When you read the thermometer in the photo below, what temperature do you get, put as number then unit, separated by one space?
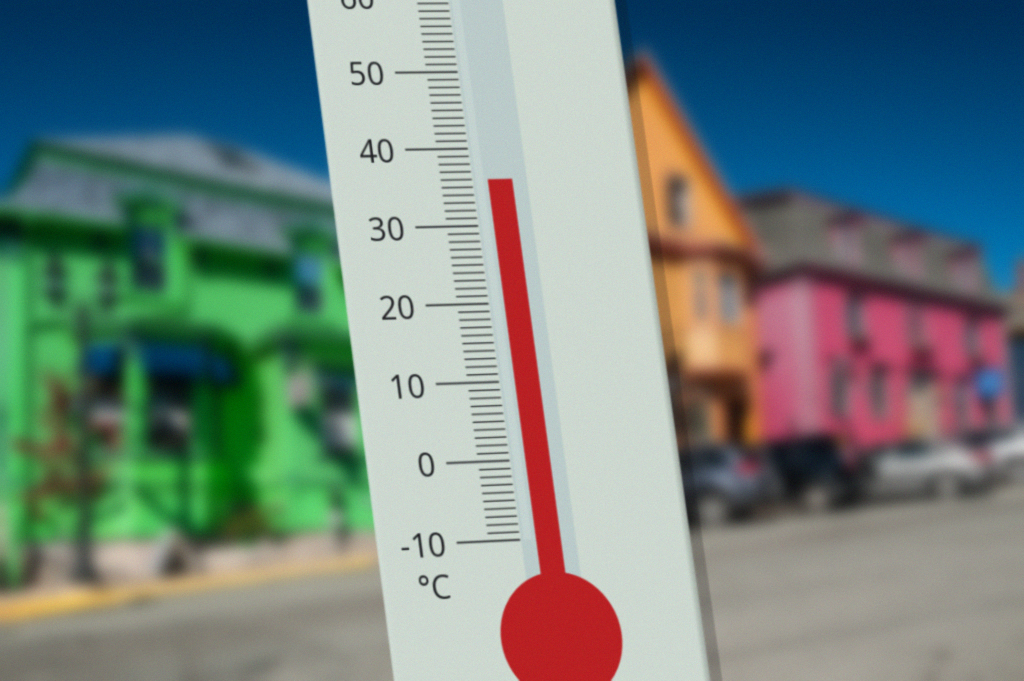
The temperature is 36 °C
